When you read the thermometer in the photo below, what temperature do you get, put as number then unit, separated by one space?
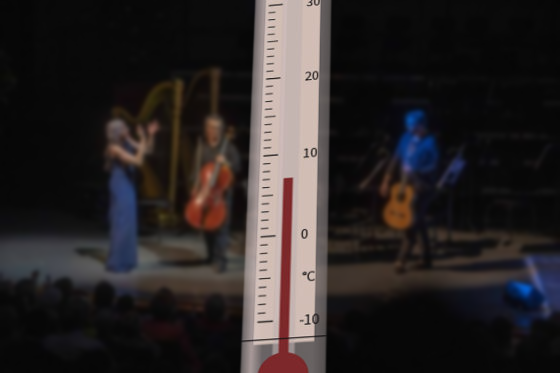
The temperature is 7 °C
